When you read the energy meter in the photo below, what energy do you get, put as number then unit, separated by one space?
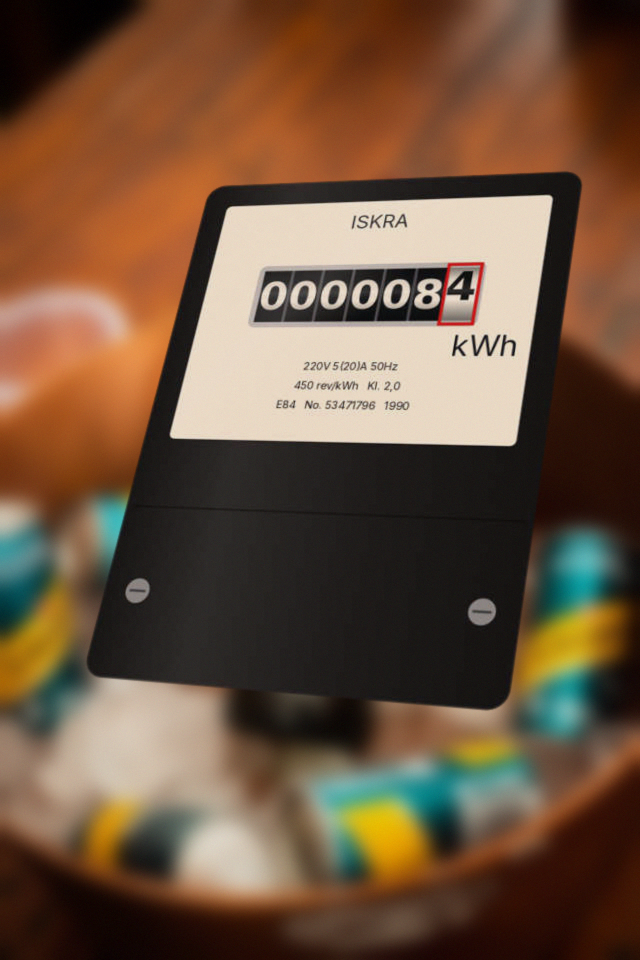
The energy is 8.4 kWh
